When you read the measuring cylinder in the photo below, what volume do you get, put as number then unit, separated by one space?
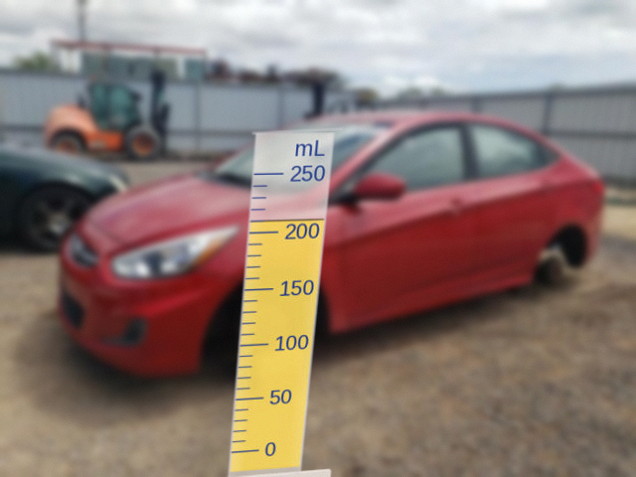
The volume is 210 mL
